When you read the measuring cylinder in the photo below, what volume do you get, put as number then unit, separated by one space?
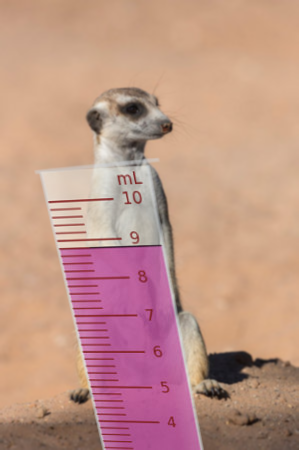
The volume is 8.8 mL
